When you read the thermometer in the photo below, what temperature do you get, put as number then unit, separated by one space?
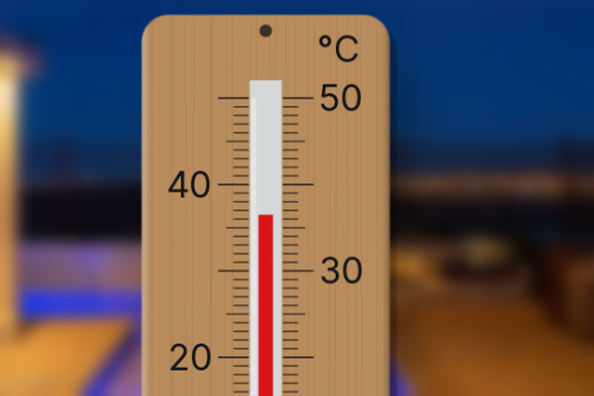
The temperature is 36.5 °C
